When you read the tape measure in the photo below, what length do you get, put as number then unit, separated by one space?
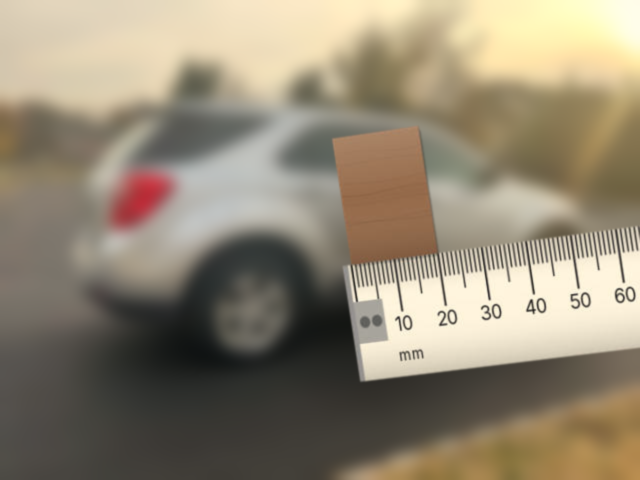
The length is 20 mm
